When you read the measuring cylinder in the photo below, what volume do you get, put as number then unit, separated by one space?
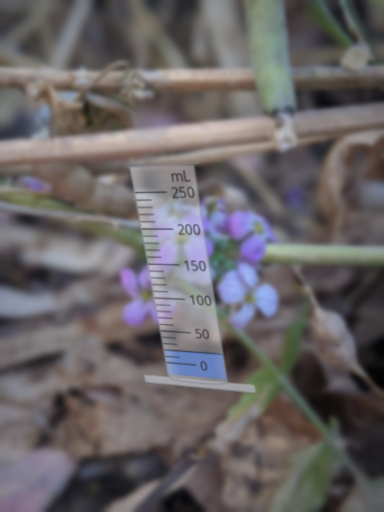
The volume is 20 mL
